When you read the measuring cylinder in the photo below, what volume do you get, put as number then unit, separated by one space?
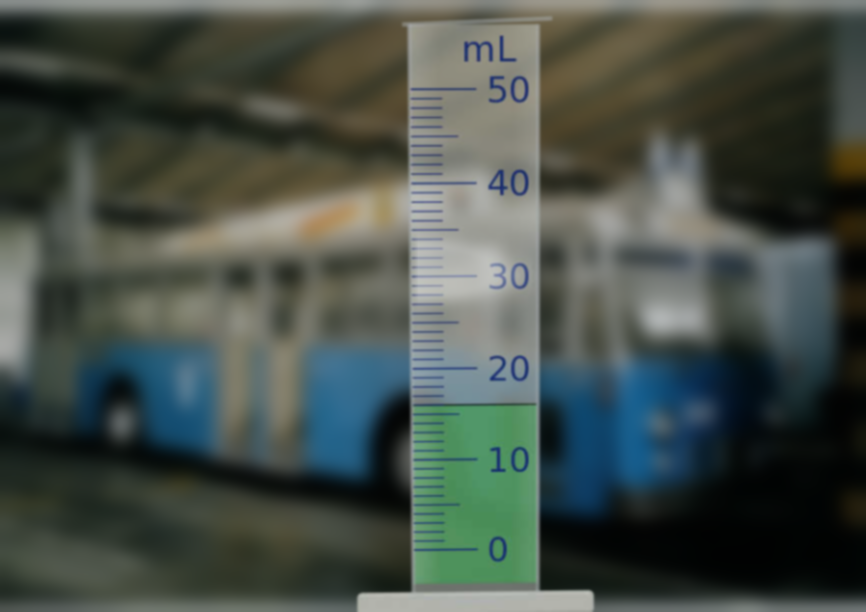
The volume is 16 mL
